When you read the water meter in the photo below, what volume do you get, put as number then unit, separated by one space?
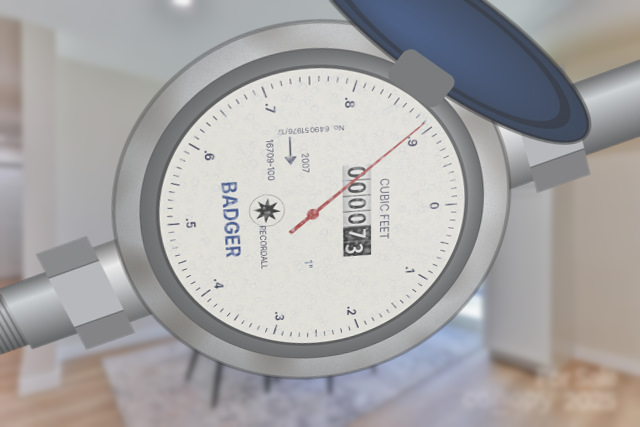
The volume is 72.89 ft³
